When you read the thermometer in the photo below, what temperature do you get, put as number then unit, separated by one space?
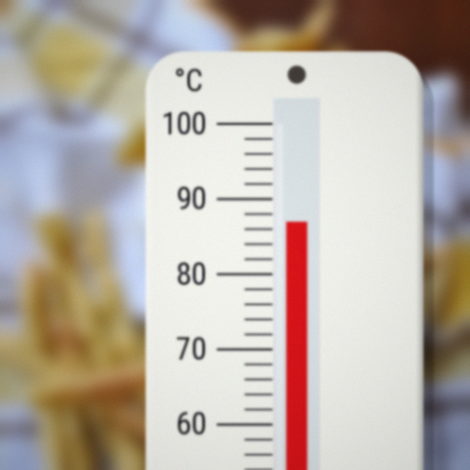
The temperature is 87 °C
